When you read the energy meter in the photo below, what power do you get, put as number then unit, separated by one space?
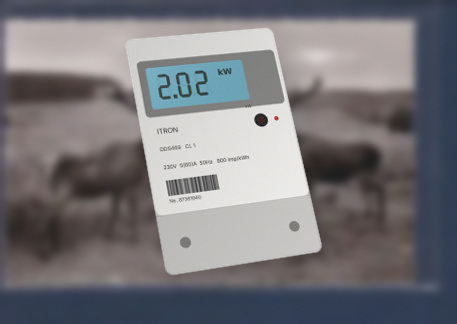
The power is 2.02 kW
